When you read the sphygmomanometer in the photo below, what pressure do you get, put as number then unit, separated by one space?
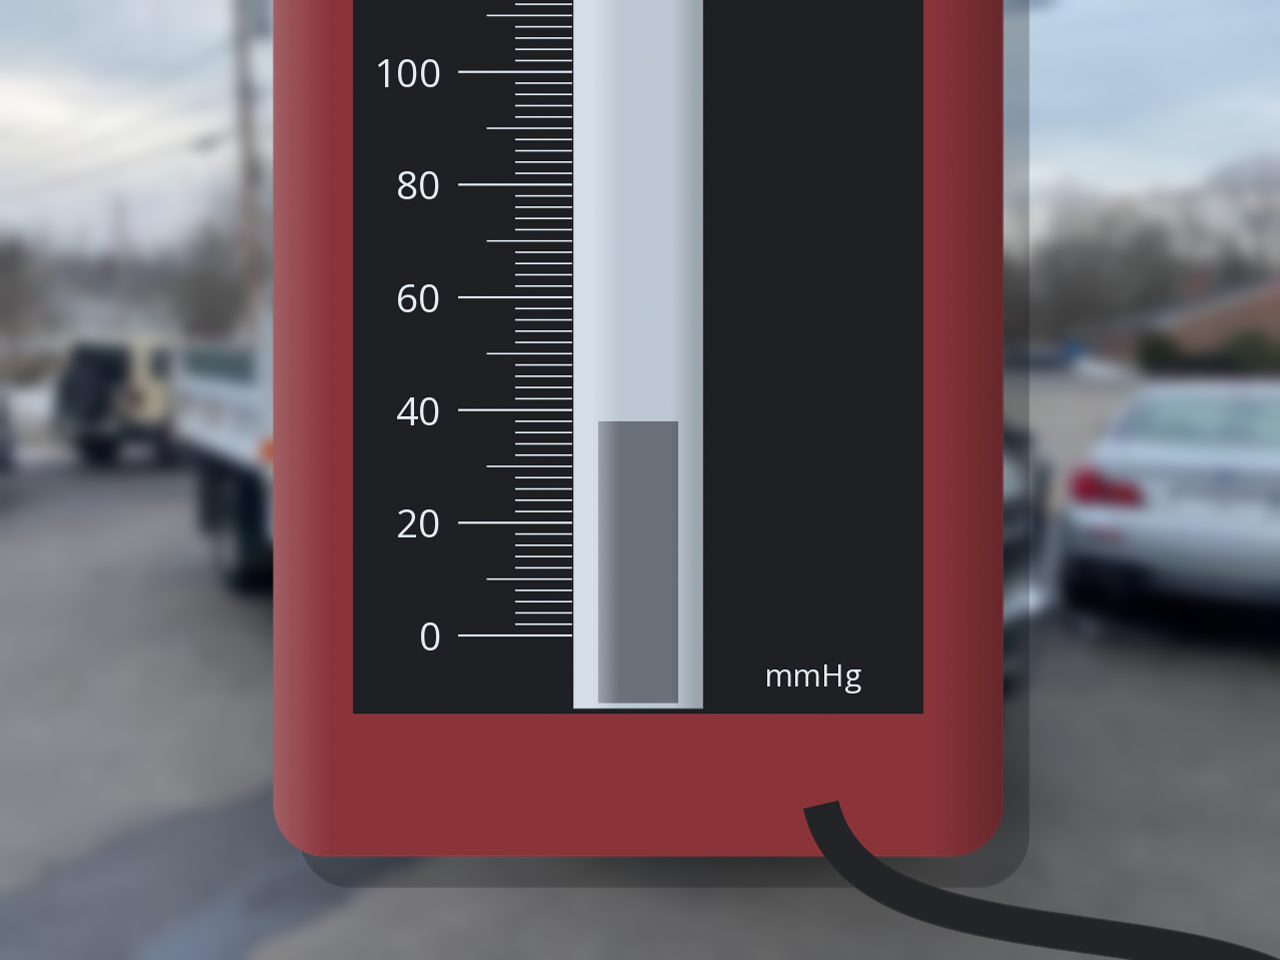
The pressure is 38 mmHg
